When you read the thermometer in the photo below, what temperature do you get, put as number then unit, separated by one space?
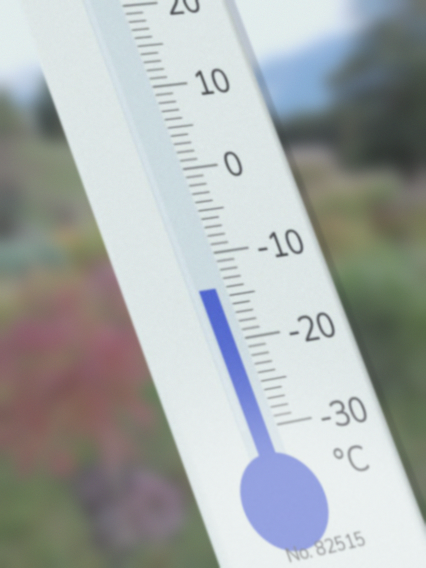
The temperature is -14 °C
